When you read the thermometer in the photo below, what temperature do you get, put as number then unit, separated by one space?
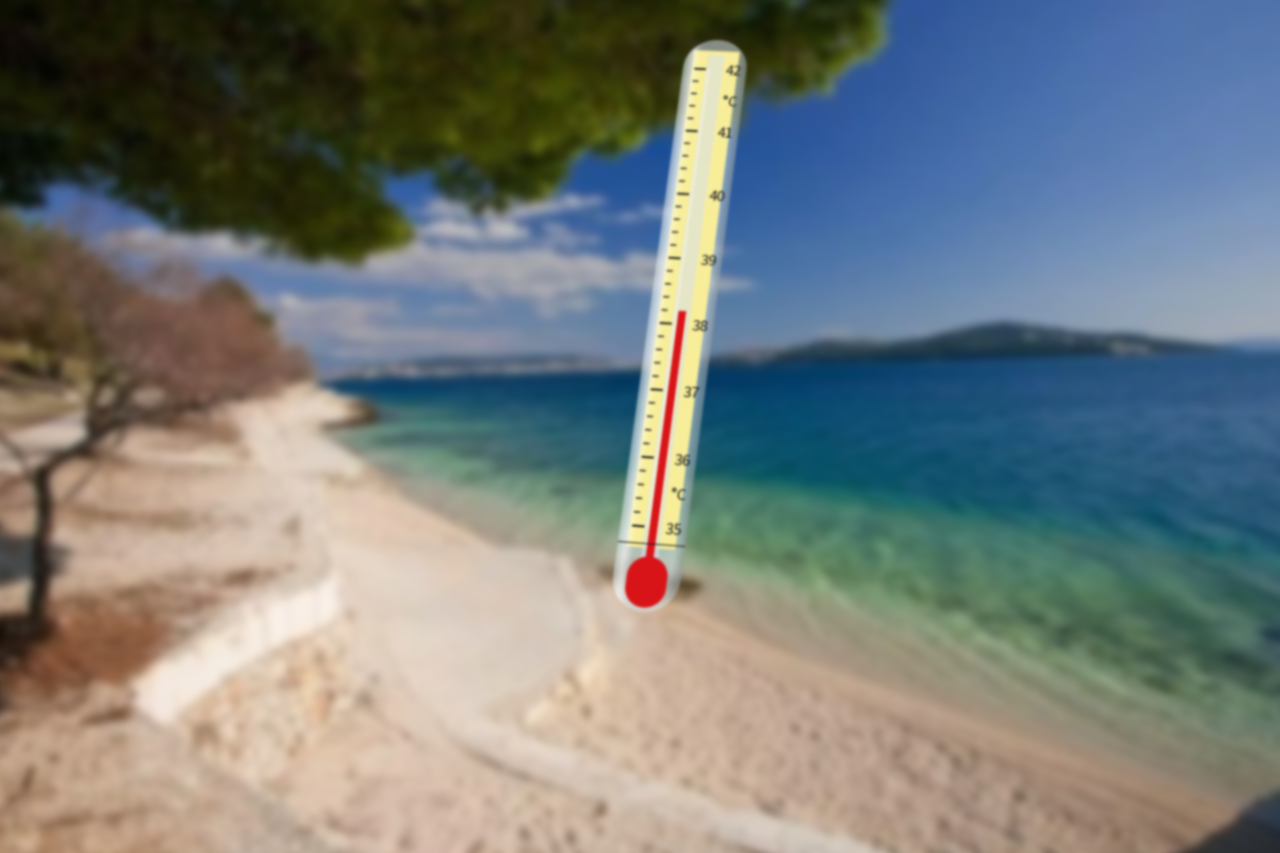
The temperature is 38.2 °C
